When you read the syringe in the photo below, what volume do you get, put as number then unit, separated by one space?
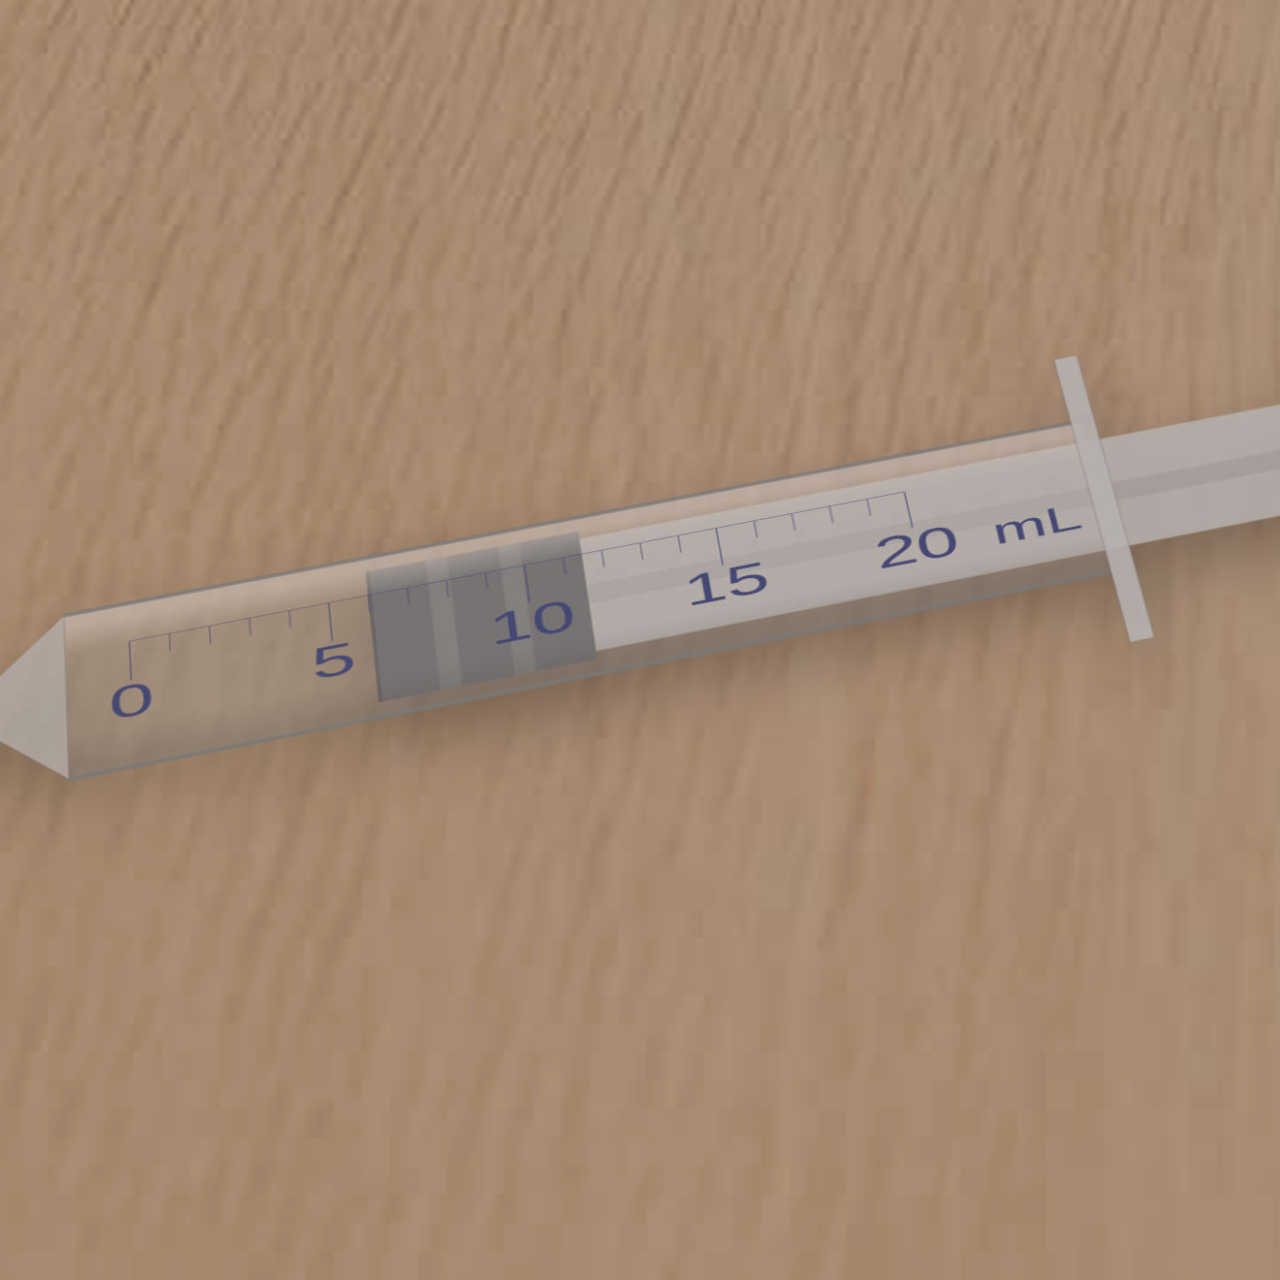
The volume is 6 mL
